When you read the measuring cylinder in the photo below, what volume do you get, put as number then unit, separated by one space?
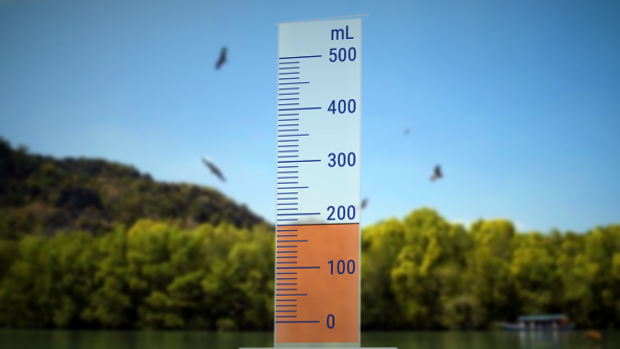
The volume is 180 mL
